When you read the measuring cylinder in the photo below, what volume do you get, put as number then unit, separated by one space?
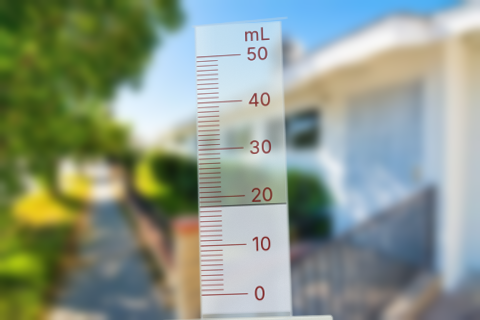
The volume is 18 mL
